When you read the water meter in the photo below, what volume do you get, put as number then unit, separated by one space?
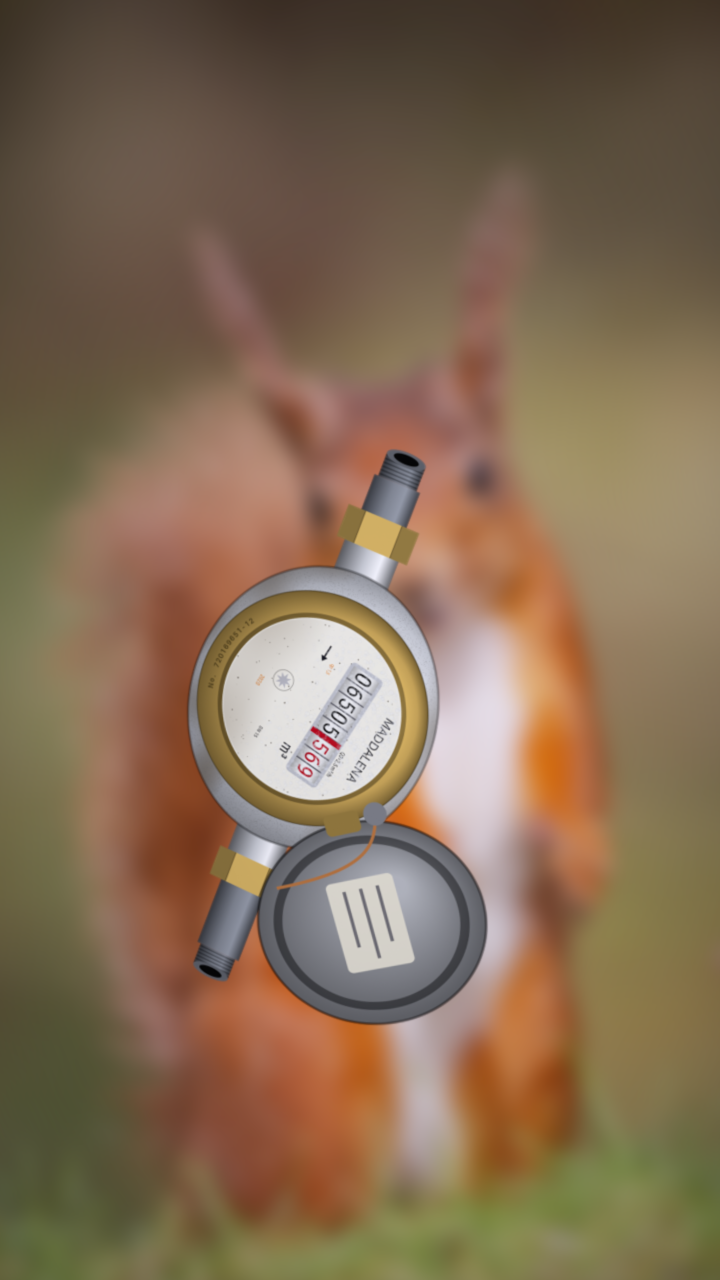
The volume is 6505.569 m³
